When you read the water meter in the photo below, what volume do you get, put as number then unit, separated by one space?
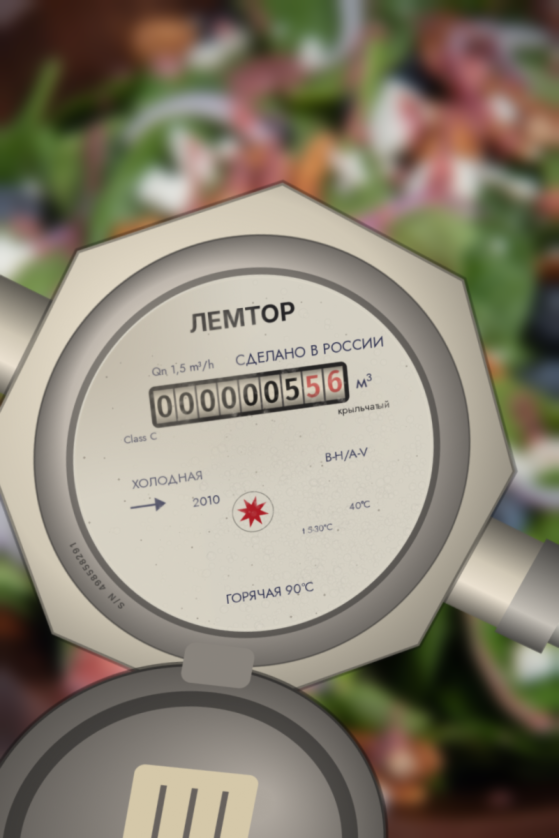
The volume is 5.56 m³
